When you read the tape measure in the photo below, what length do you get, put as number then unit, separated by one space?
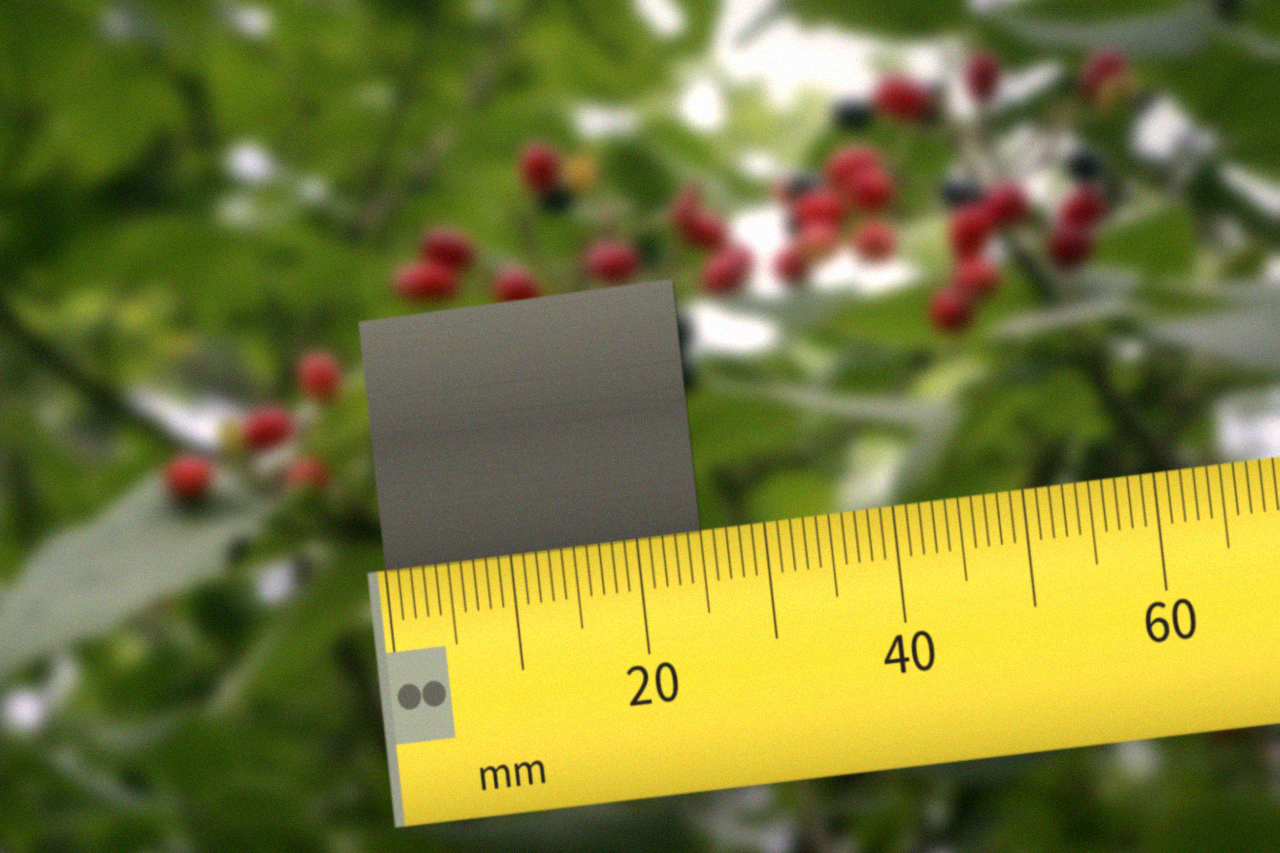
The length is 25 mm
